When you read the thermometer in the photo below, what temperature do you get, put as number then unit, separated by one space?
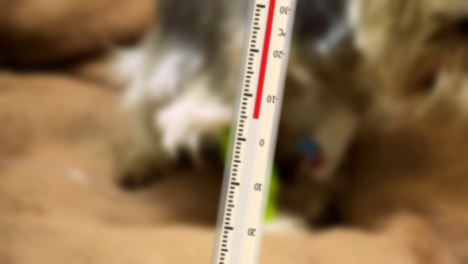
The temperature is -5 °C
